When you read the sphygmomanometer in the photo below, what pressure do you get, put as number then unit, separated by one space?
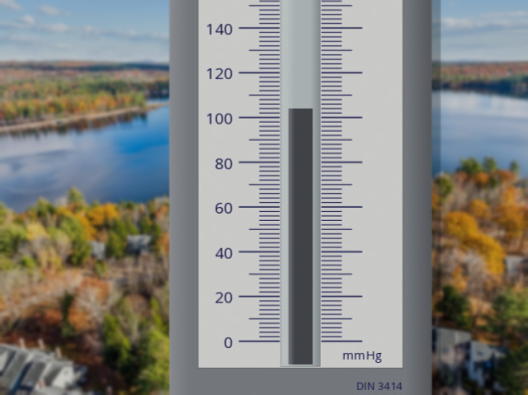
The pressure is 104 mmHg
